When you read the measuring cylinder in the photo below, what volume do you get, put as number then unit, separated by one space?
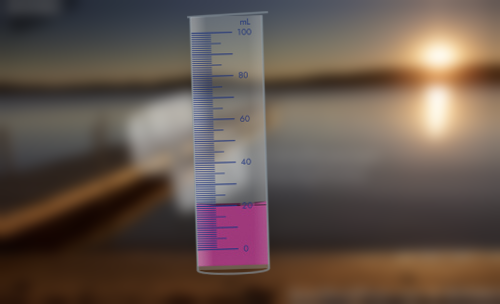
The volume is 20 mL
